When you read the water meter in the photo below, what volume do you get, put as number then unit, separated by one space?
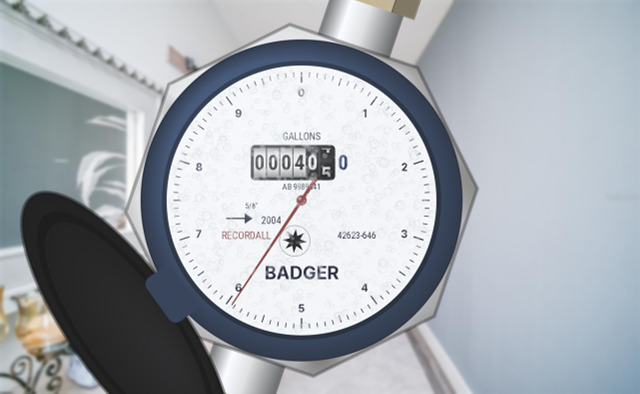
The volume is 4045.9 gal
